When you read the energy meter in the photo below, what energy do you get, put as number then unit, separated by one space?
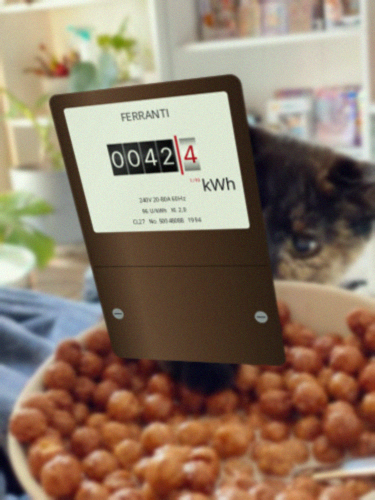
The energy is 42.4 kWh
